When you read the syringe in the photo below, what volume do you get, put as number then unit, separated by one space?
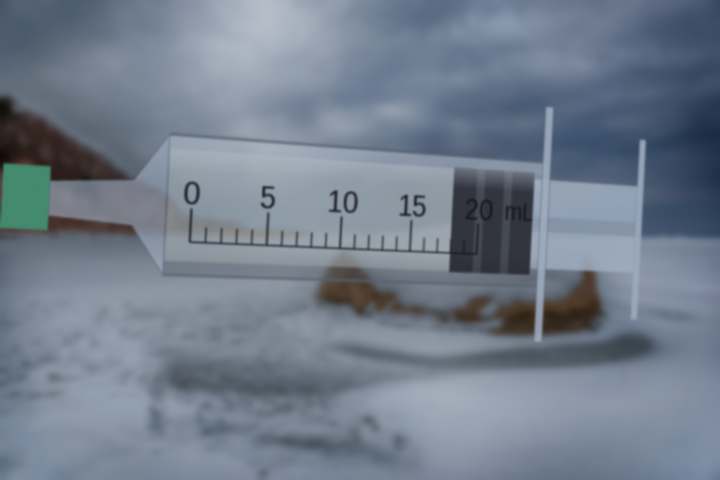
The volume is 18 mL
